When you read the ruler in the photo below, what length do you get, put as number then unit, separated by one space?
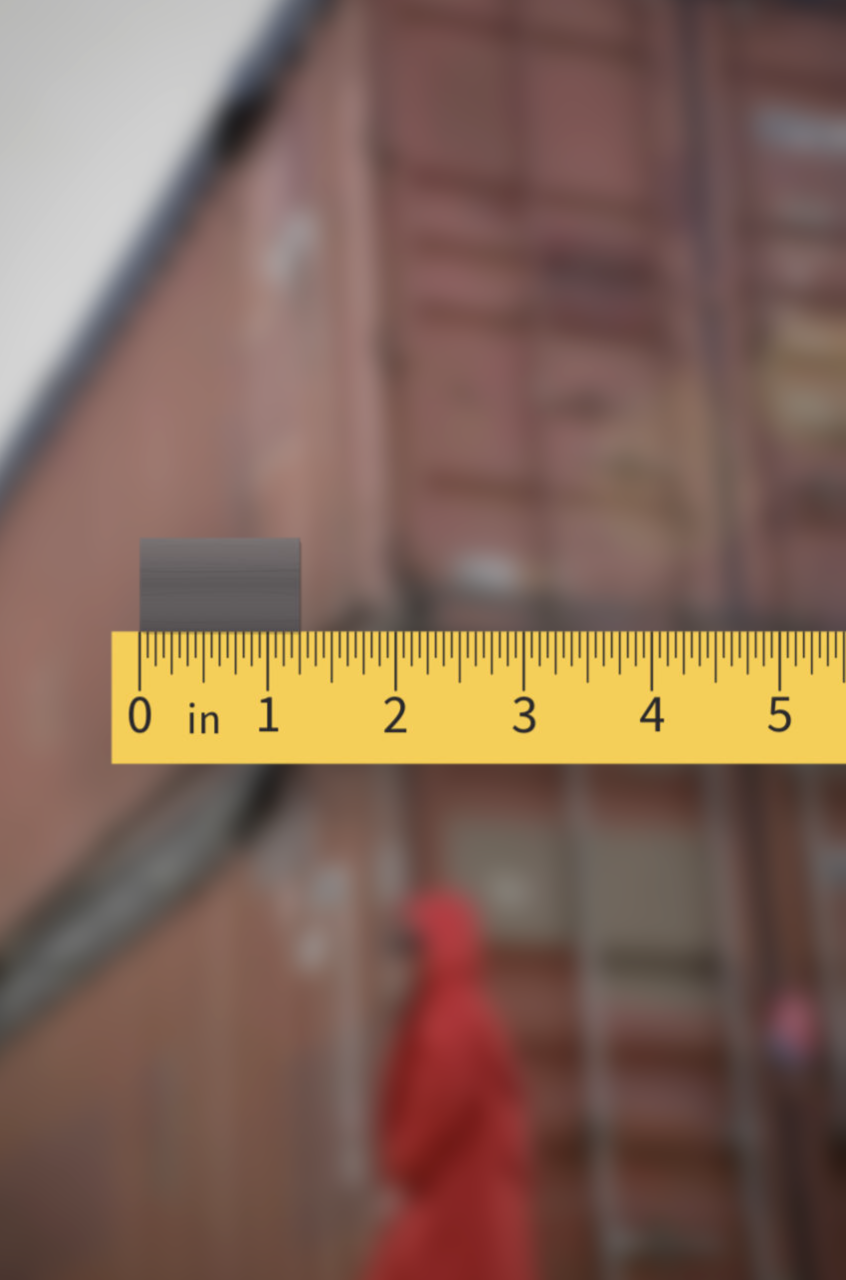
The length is 1.25 in
